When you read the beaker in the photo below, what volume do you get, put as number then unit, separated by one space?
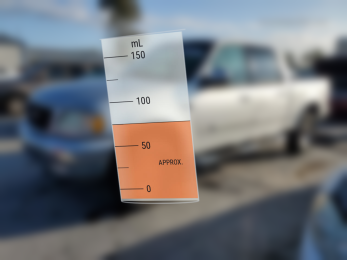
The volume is 75 mL
